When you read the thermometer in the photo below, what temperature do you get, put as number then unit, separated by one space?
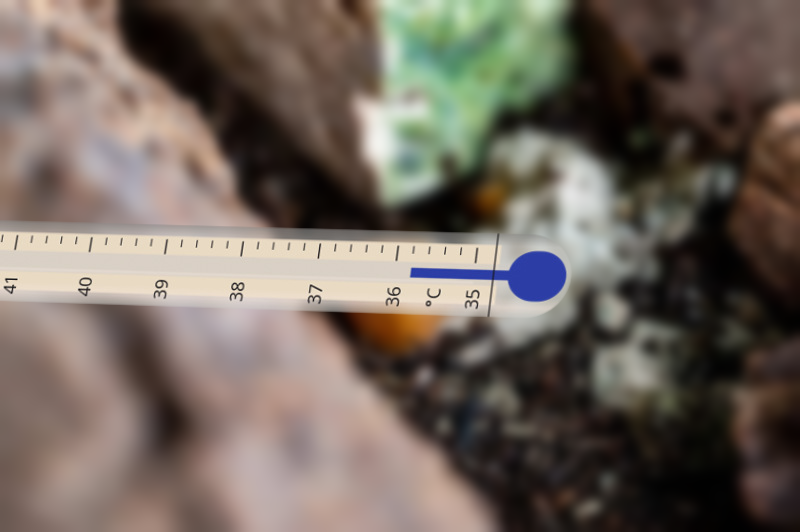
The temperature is 35.8 °C
